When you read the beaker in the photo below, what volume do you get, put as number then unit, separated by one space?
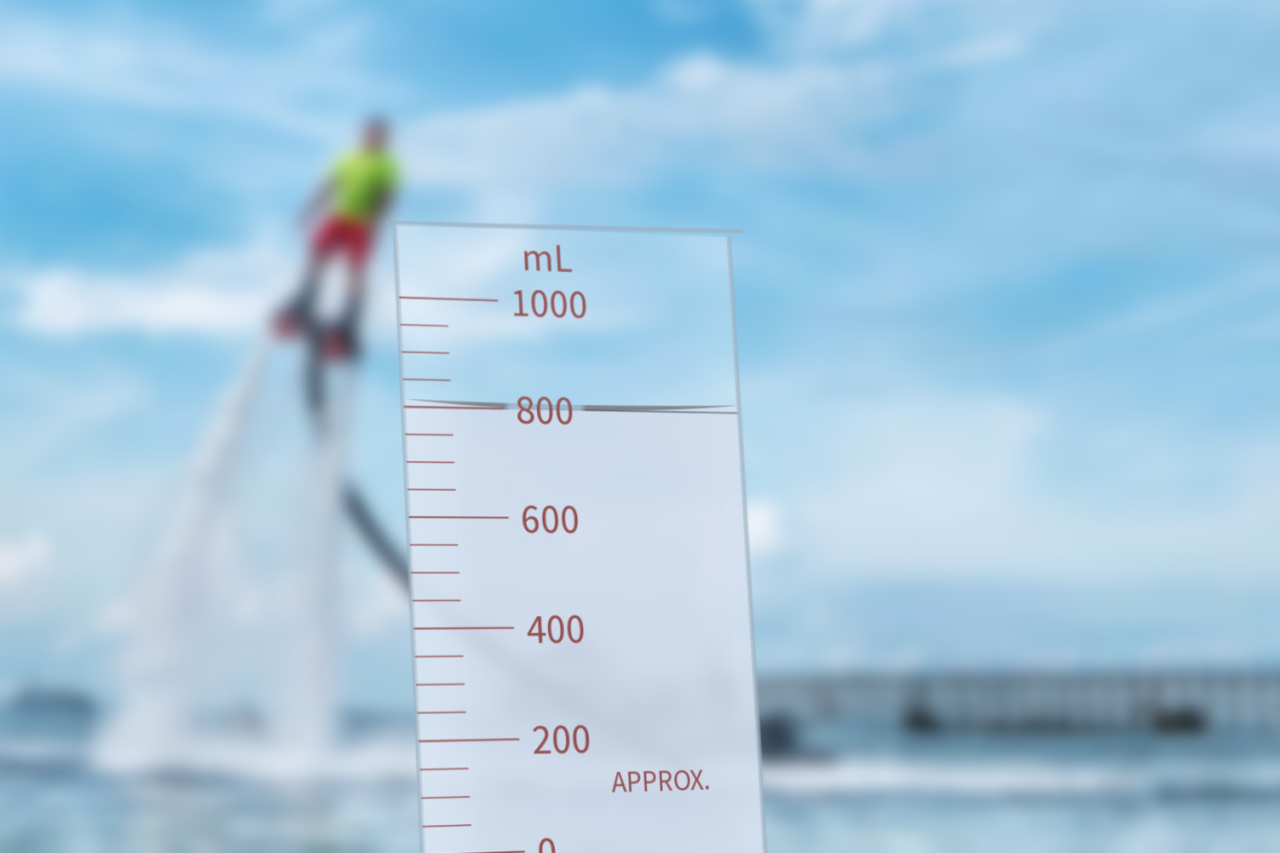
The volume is 800 mL
